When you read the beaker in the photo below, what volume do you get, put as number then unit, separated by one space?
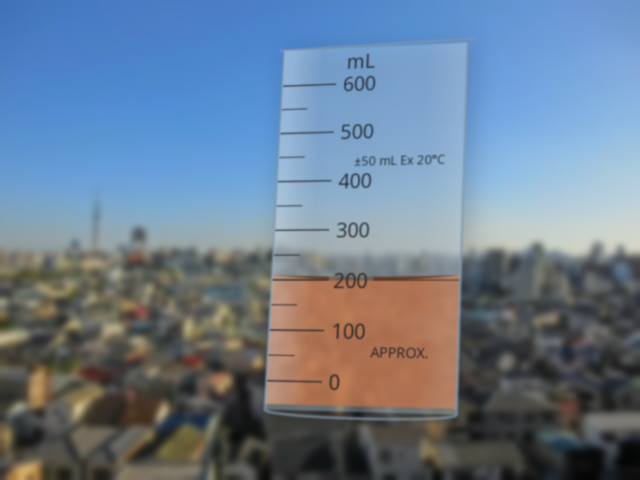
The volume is 200 mL
